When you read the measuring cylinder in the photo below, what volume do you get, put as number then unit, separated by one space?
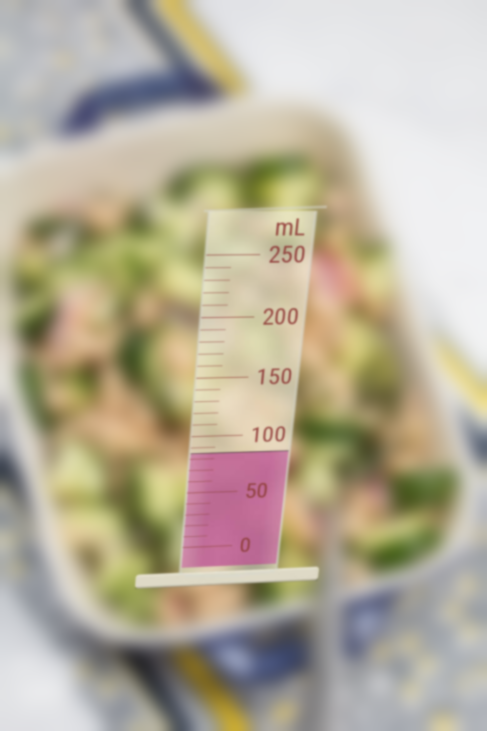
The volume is 85 mL
